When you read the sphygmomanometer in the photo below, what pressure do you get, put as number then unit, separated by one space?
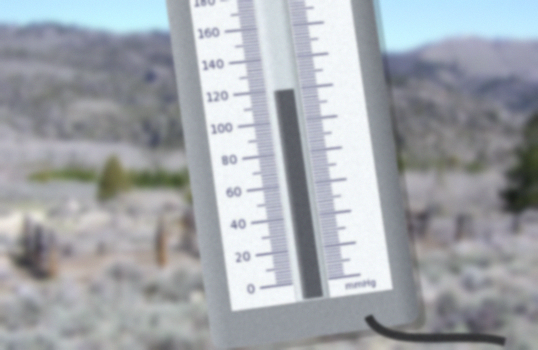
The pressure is 120 mmHg
